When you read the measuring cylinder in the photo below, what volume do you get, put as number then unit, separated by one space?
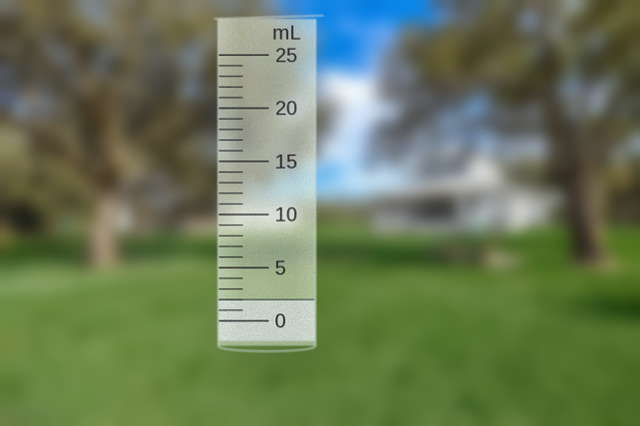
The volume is 2 mL
